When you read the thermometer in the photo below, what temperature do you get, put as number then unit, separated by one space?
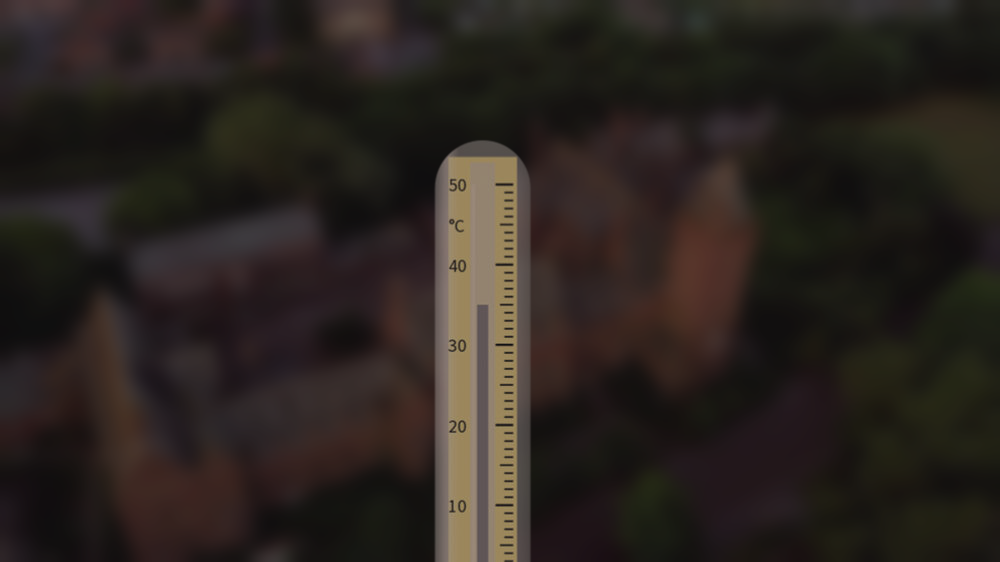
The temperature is 35 °C
